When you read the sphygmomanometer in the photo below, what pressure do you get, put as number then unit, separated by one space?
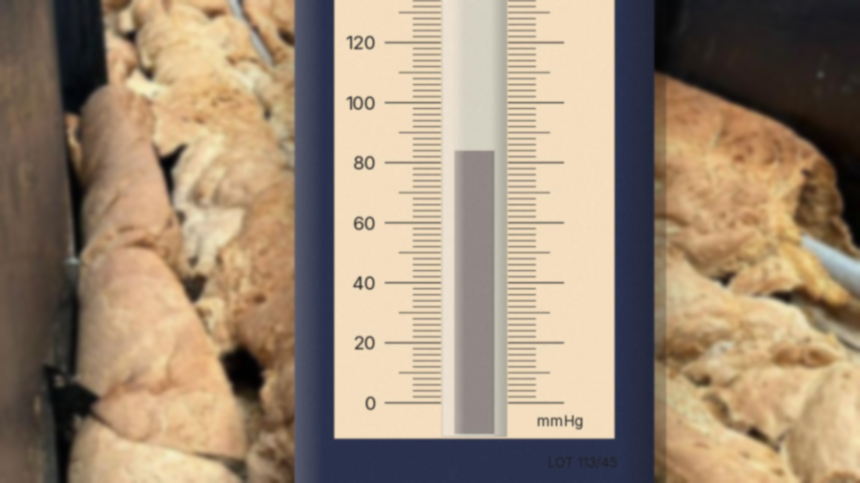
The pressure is 84 mmHg
